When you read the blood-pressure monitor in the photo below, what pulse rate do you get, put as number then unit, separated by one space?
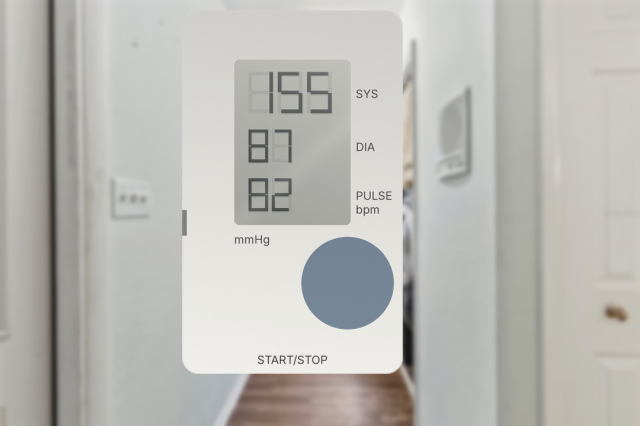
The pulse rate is 82 bpm
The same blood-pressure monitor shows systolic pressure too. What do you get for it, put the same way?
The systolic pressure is 155 mmHg
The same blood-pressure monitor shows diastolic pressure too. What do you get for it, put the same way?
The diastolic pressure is 87 mmHg
